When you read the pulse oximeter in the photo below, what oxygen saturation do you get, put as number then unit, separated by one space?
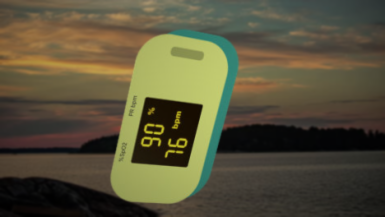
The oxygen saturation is 90 %
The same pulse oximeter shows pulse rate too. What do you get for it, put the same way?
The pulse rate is 76 bpm
